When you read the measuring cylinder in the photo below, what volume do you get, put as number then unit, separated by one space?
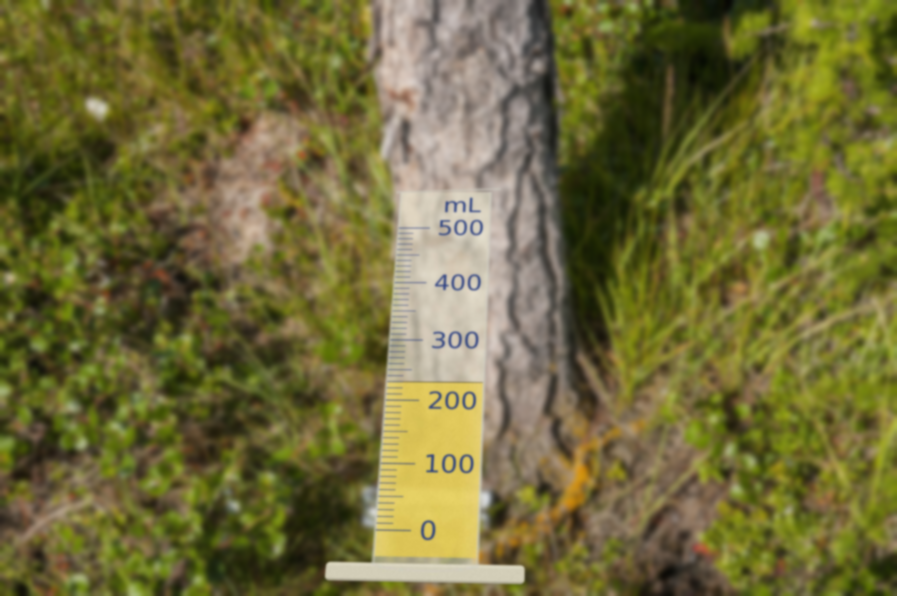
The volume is 230 mL
